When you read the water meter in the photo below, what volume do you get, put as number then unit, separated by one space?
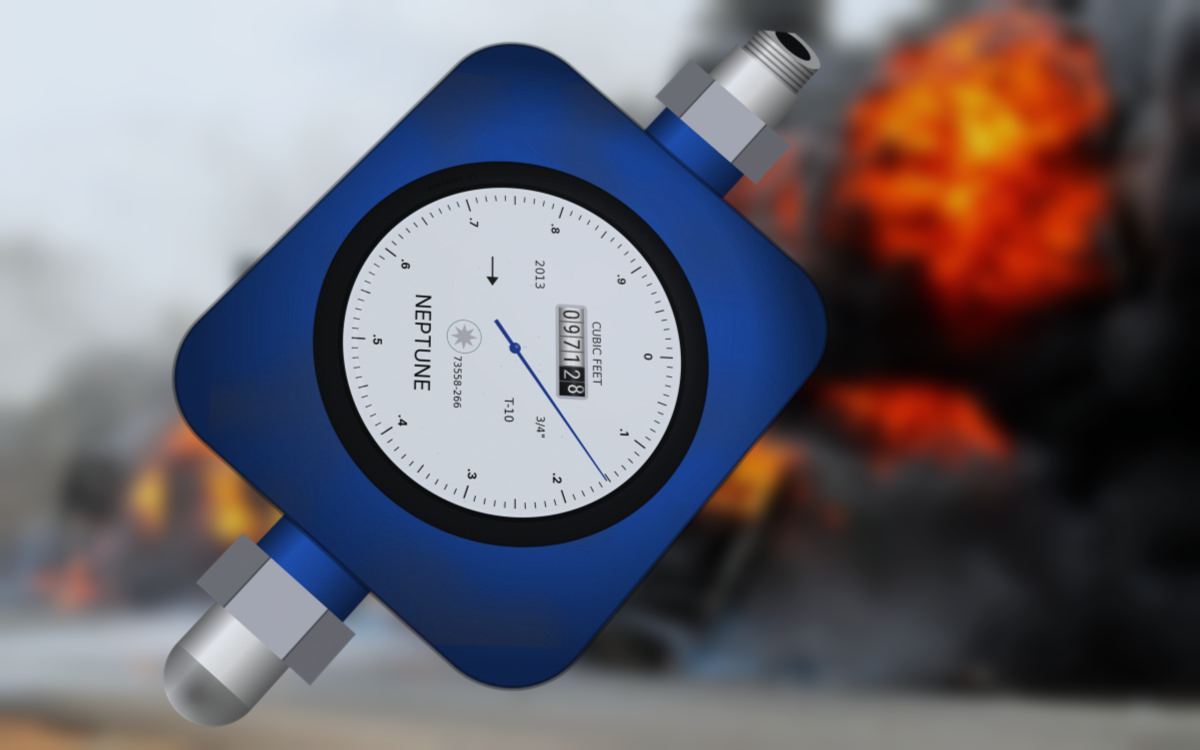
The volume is 97128.15 ft³
